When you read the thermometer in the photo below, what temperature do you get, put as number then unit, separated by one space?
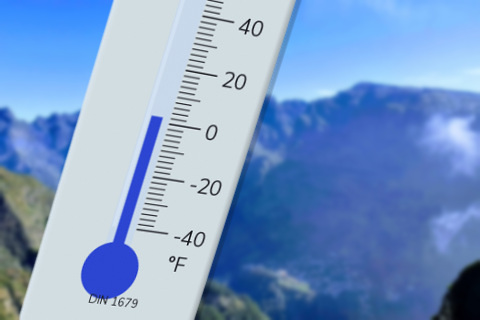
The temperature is 2 °F
